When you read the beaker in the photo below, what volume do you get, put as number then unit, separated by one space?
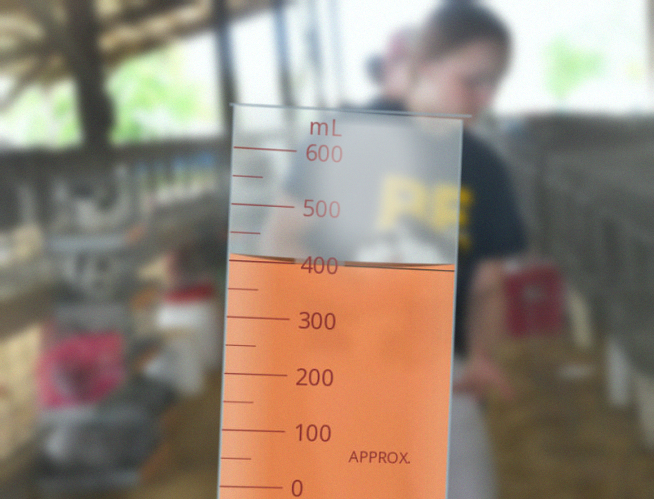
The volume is 400 mL
